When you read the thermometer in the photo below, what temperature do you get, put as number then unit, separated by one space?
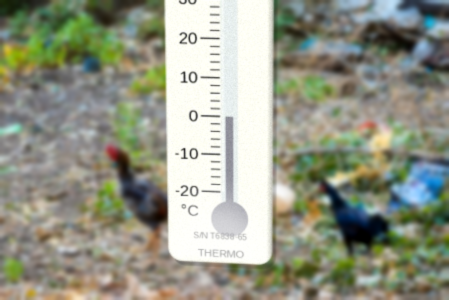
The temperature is 0 °C
